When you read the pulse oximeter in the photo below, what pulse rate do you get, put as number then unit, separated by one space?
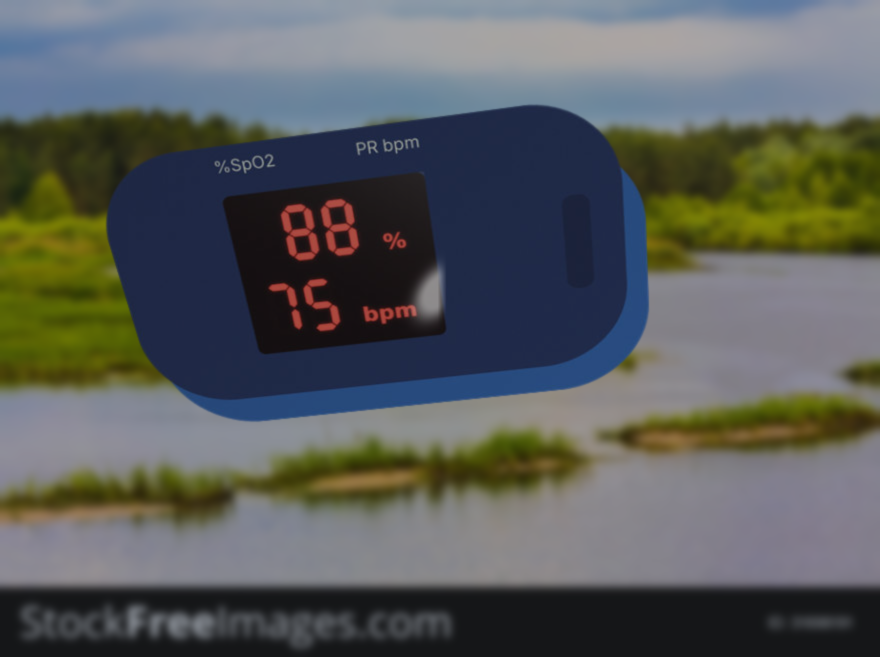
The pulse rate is 75 bpm
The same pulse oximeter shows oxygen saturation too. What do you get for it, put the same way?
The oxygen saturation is 88 %
